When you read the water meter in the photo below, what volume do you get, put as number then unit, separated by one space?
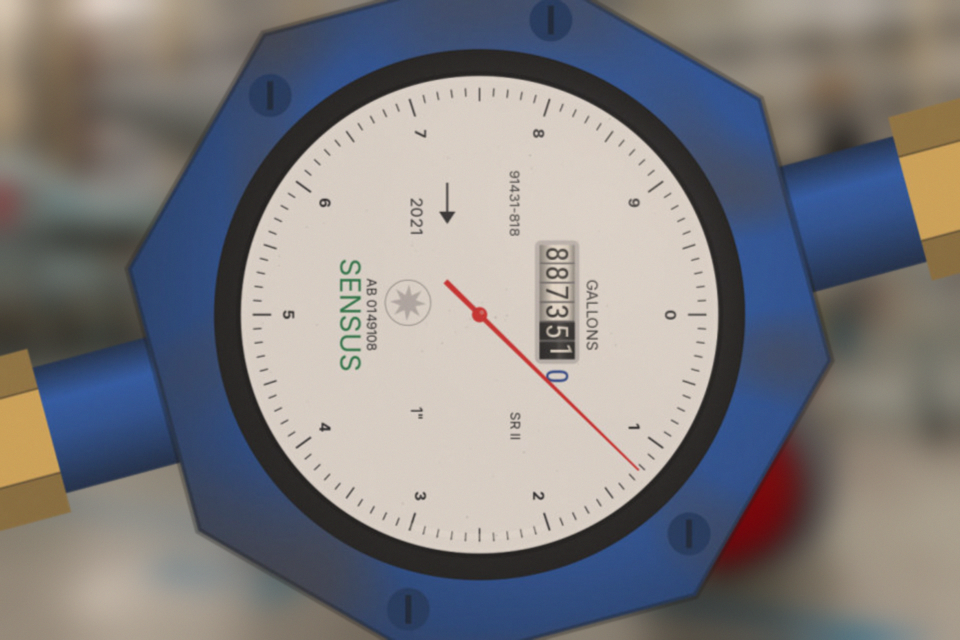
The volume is 8873511.2 gal
